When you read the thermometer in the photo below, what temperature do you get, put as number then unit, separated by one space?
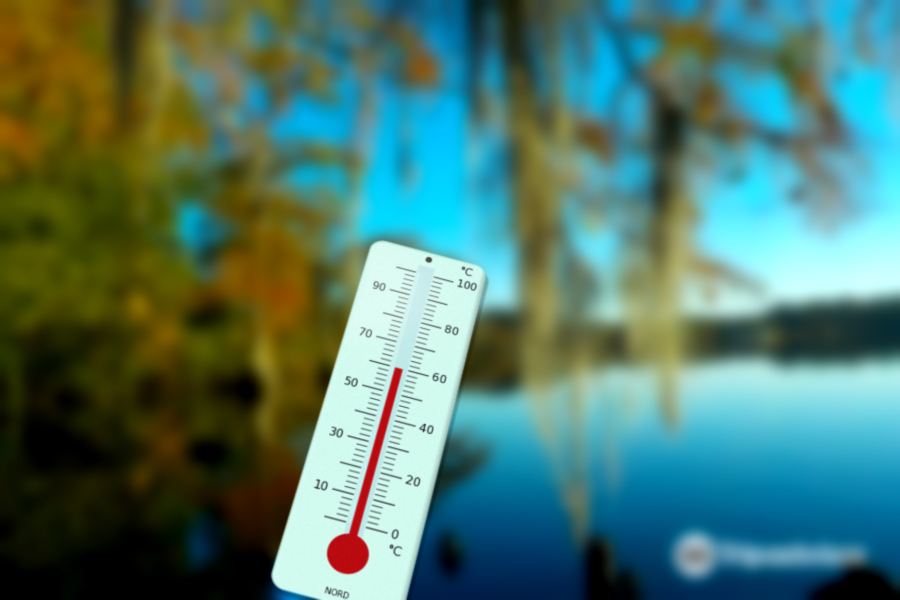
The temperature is 60 °C
